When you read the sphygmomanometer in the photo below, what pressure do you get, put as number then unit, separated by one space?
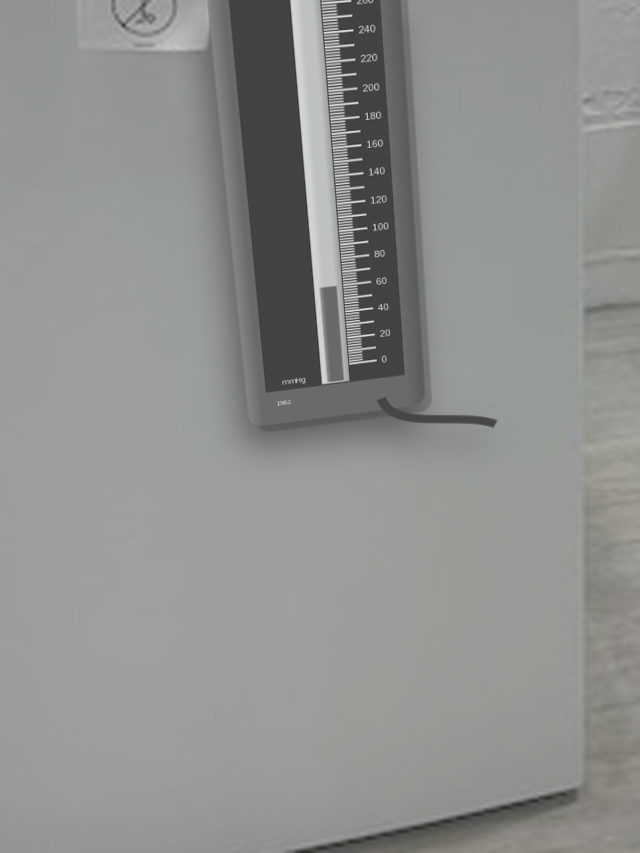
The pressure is 60 mmHg
